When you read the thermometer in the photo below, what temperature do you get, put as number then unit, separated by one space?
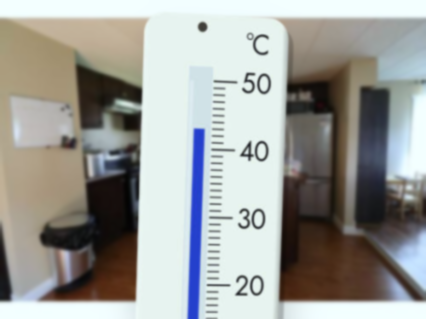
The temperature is 43 °C
